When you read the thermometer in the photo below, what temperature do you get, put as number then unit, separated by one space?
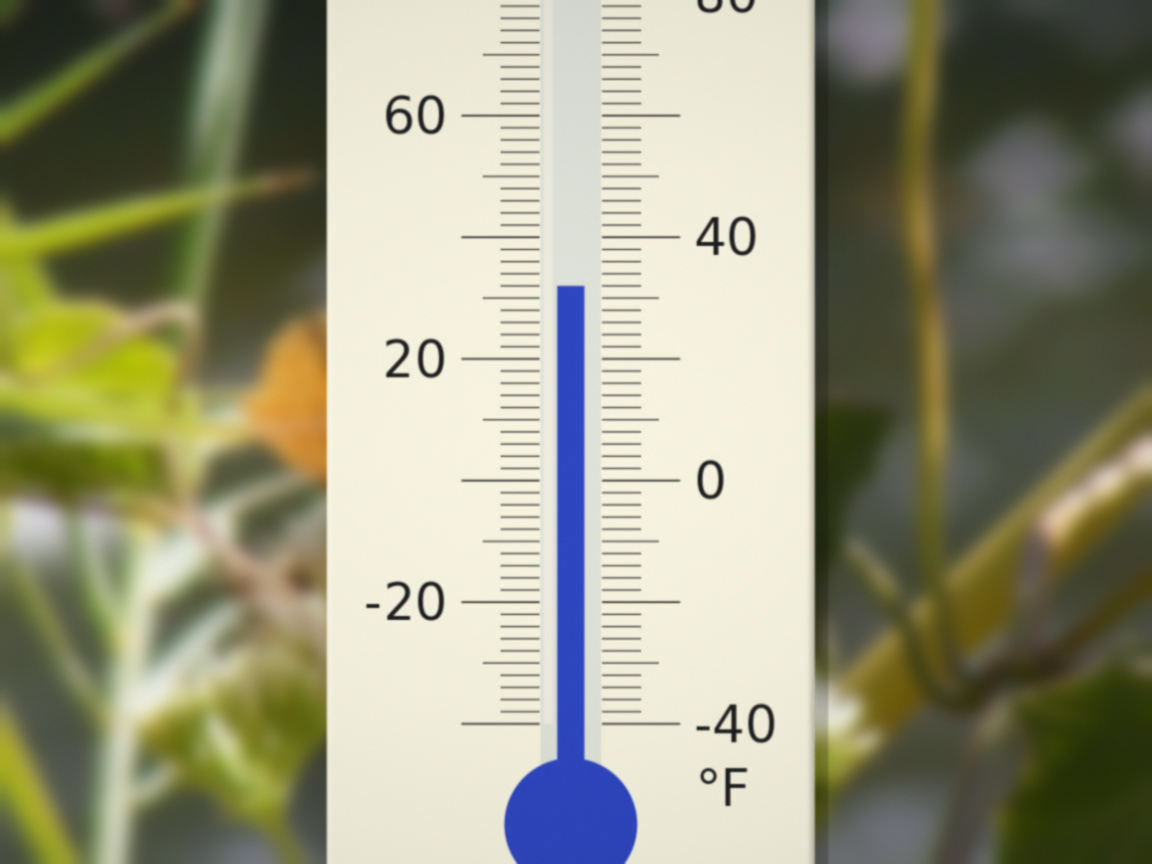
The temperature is 32 °F
